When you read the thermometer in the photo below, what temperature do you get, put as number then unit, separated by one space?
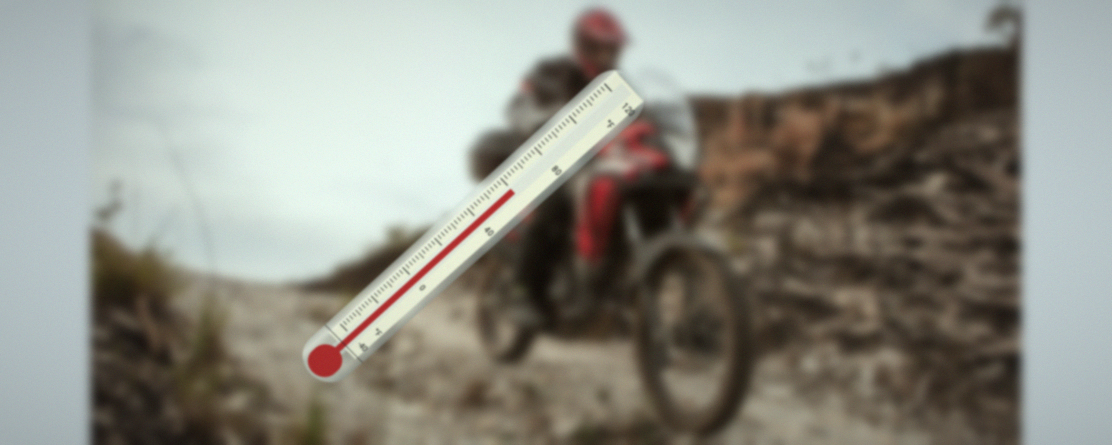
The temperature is 60 °F
